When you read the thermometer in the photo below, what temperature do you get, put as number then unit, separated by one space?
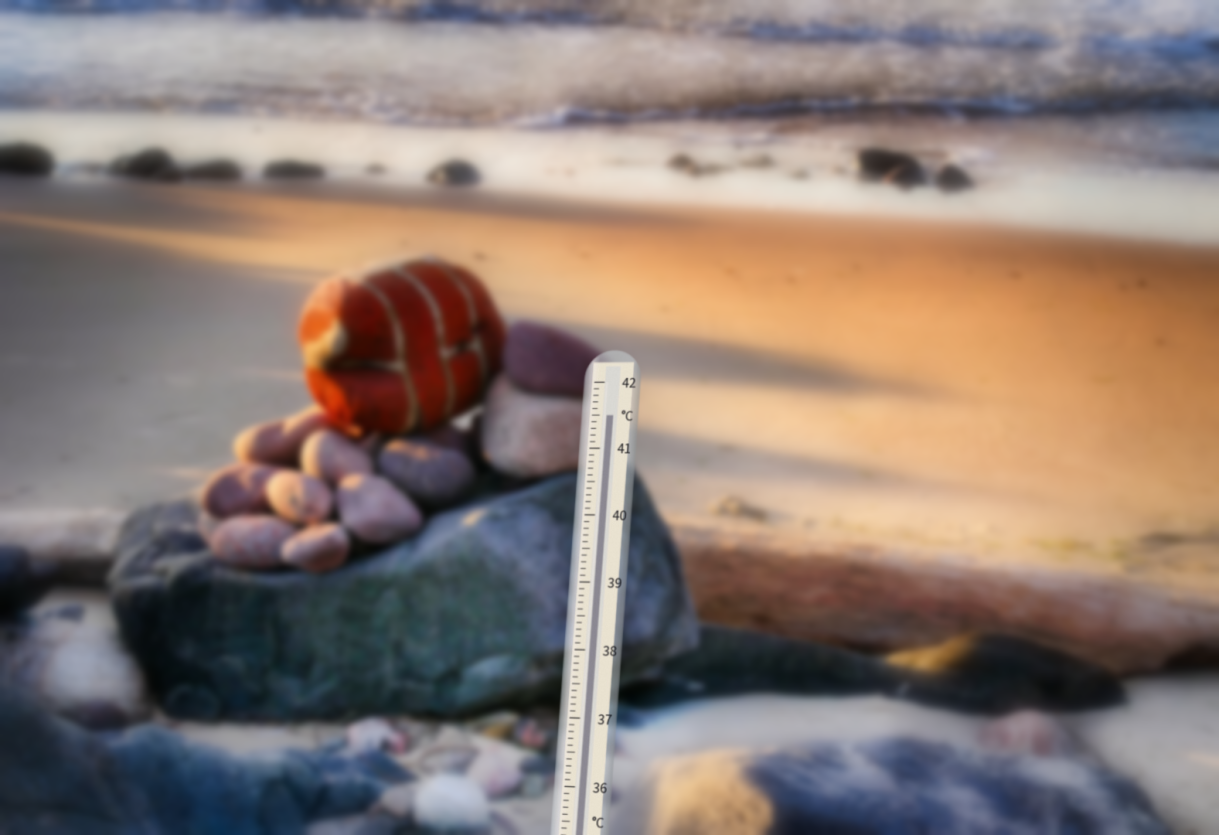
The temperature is 41.5 °C
